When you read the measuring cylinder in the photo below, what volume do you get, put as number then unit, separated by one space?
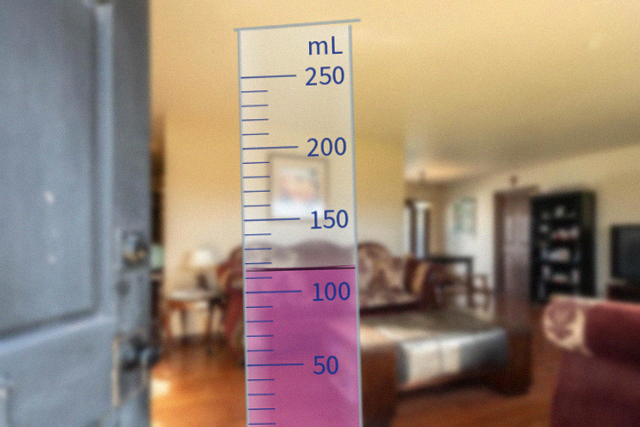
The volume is 115 mL
